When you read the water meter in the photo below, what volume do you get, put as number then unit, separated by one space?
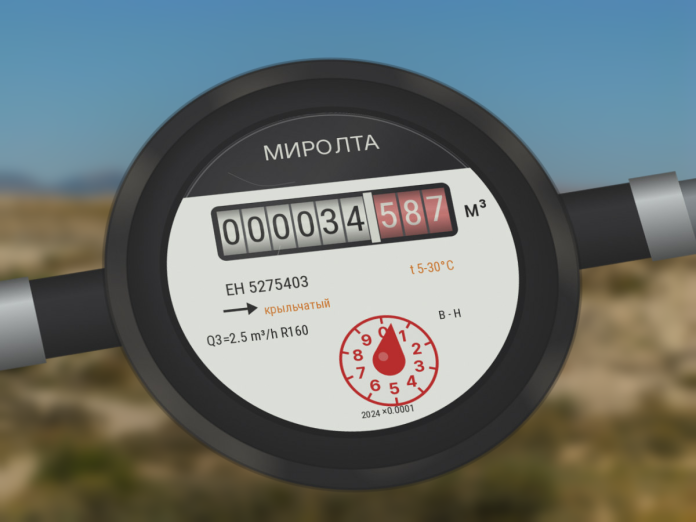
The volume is 34.5870 m³
